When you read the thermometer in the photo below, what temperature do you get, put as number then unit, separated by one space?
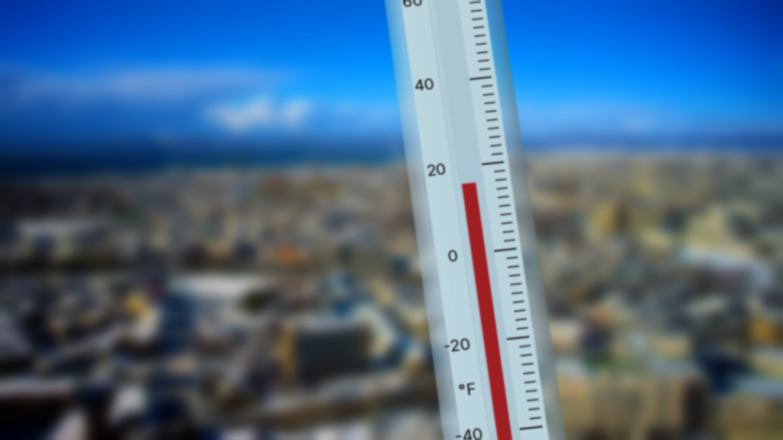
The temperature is 16 °F
